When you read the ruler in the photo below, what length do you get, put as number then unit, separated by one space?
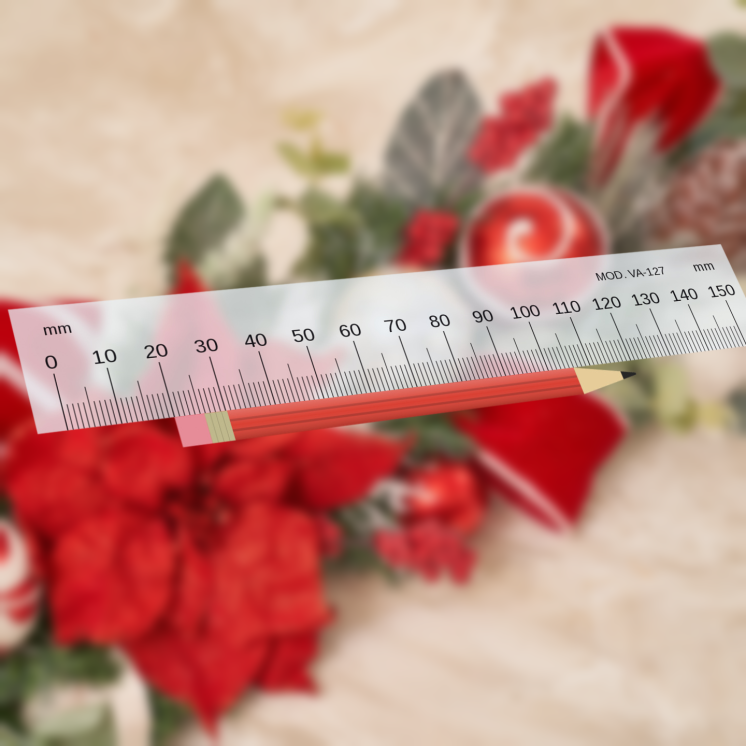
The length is 100 mm
